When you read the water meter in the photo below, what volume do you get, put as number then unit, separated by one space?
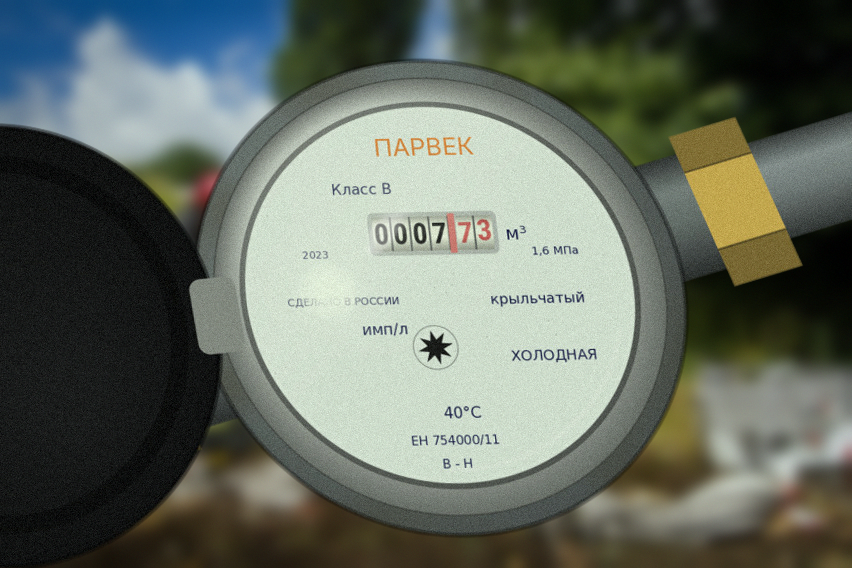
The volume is 7.73 m³
